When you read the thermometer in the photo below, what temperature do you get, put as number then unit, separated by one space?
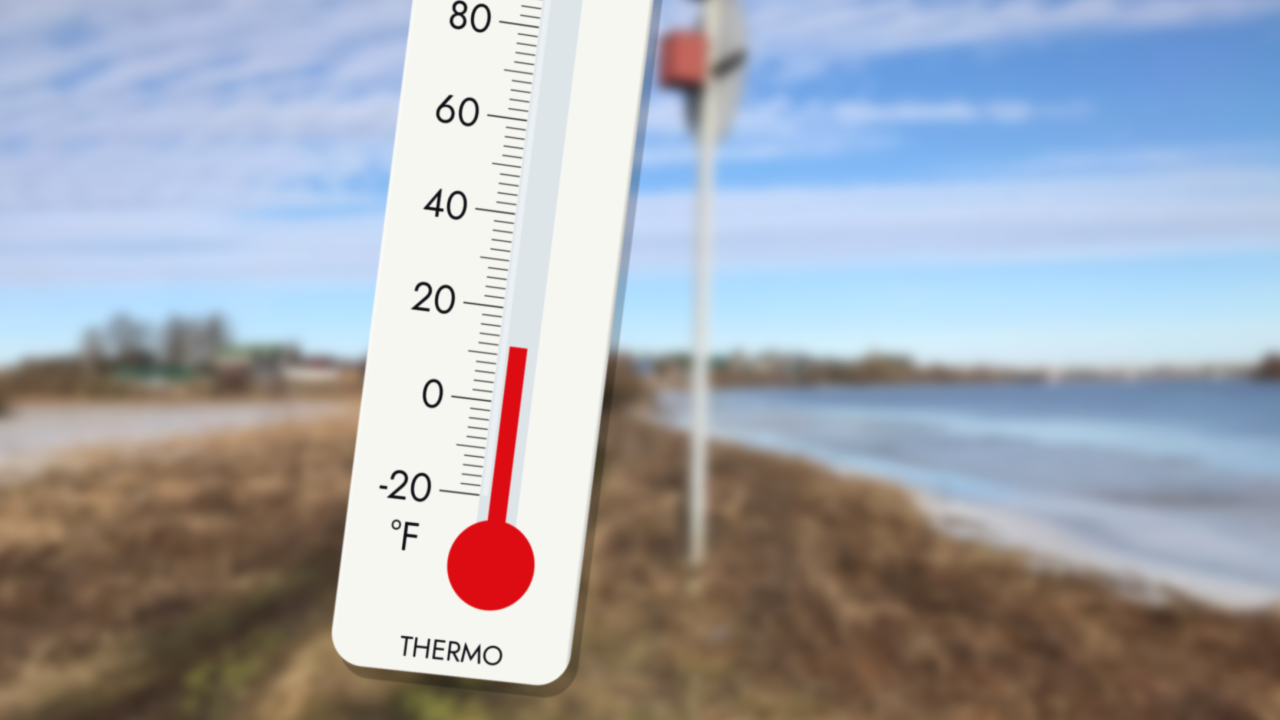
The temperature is 12 °F
